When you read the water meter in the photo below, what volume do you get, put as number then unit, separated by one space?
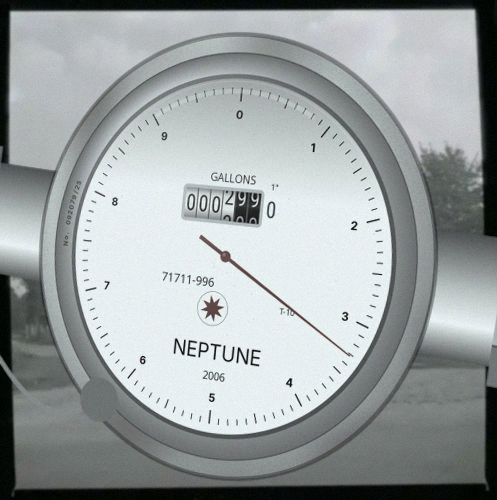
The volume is 2993.3 gal
